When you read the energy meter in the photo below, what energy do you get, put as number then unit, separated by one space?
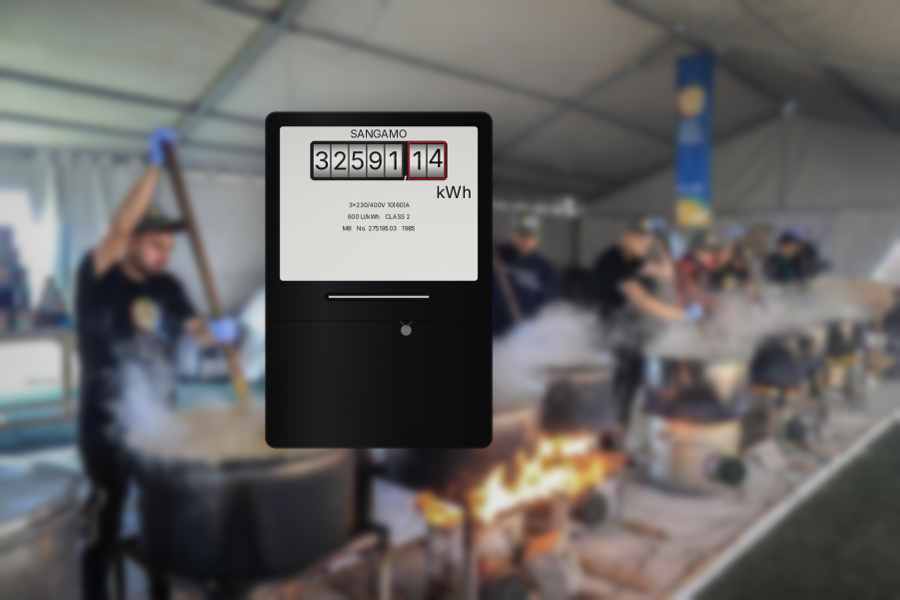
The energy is 32591.14 kWh
